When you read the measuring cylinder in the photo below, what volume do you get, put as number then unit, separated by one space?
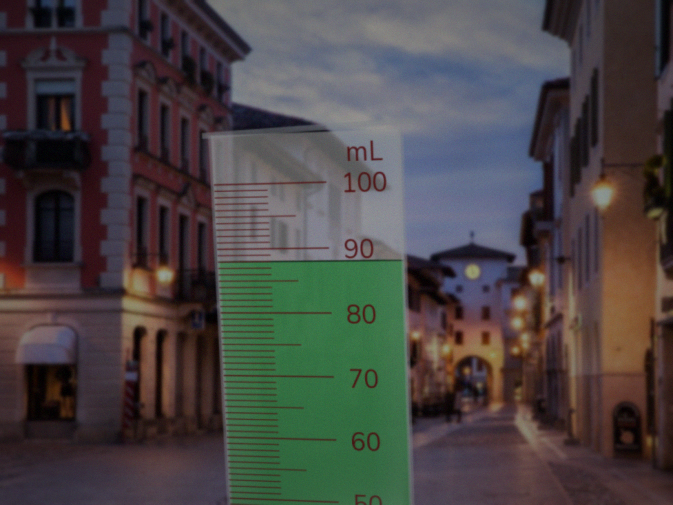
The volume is 88 mL
